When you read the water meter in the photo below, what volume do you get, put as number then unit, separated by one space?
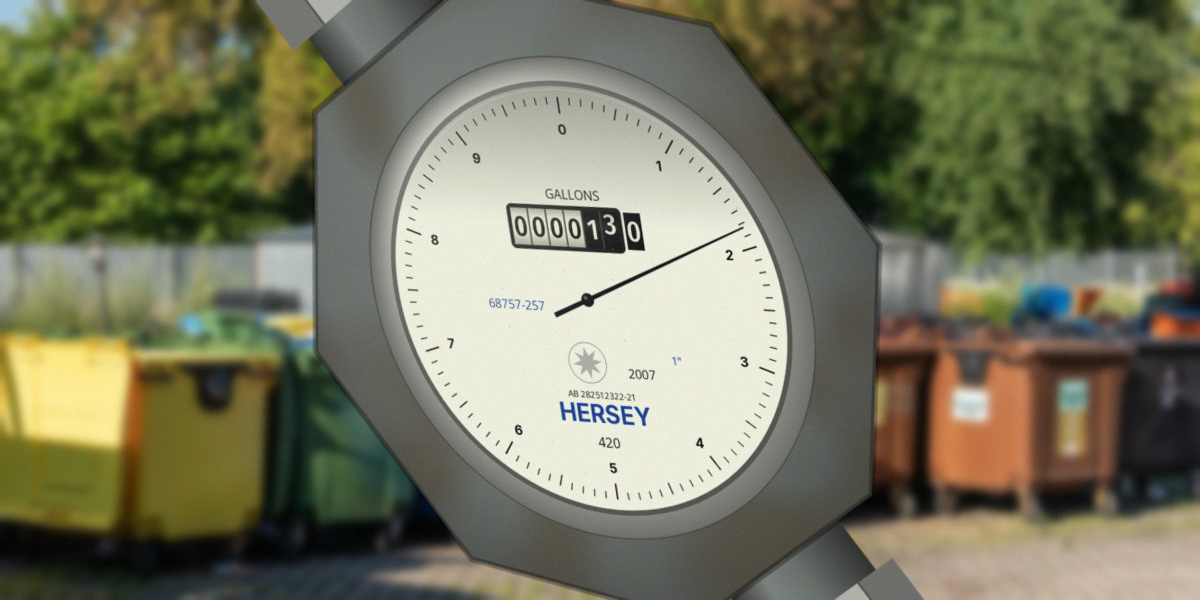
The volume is 131.8 gal
